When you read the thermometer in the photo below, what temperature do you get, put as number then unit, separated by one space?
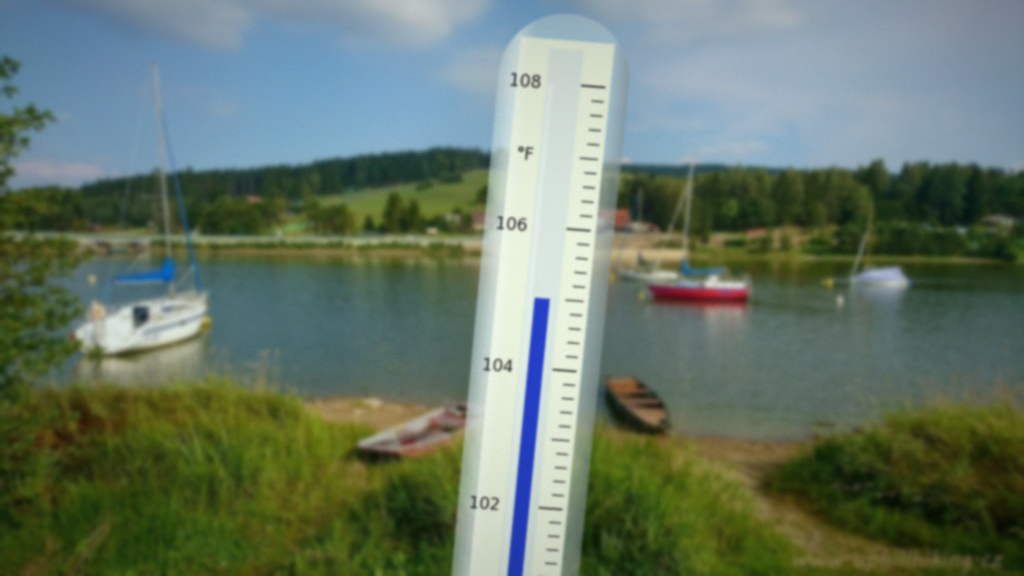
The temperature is 105 °F
